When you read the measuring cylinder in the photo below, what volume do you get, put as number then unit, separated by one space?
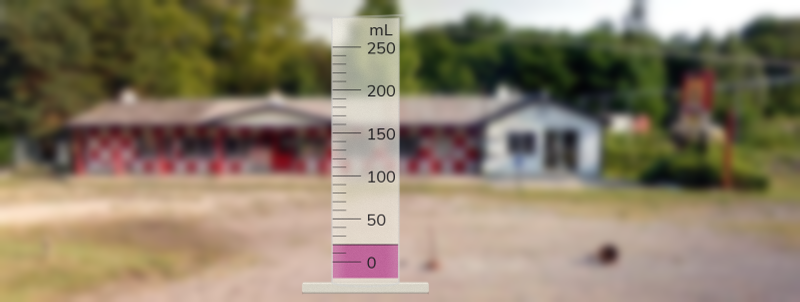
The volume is 20 mL
